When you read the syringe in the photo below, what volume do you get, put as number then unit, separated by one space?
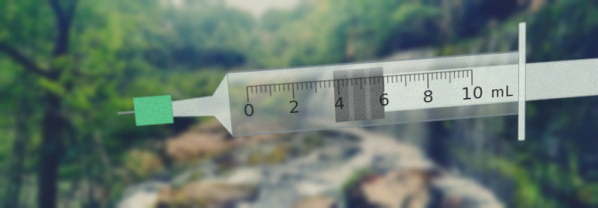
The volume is 3.8 mL
